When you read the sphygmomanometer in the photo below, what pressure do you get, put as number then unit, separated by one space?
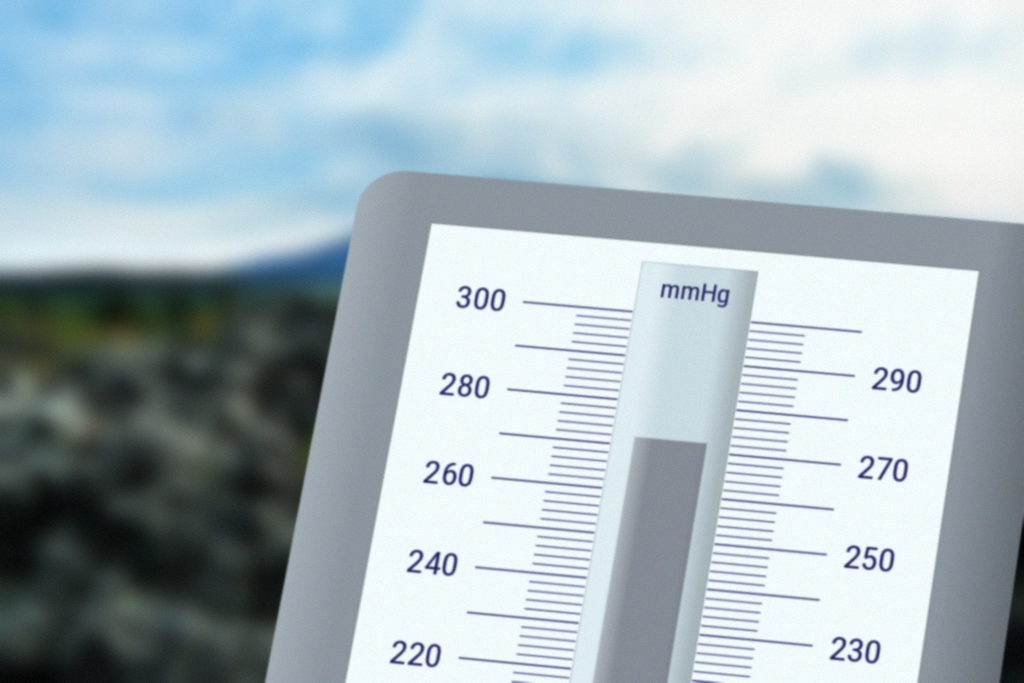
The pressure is 272 mmHg
